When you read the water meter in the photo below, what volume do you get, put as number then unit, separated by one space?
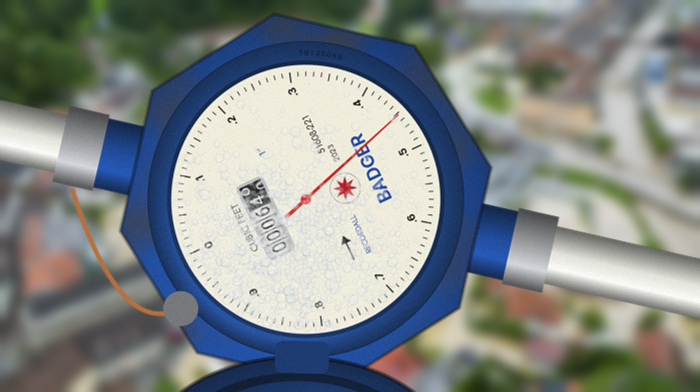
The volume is 648.45 ft³
